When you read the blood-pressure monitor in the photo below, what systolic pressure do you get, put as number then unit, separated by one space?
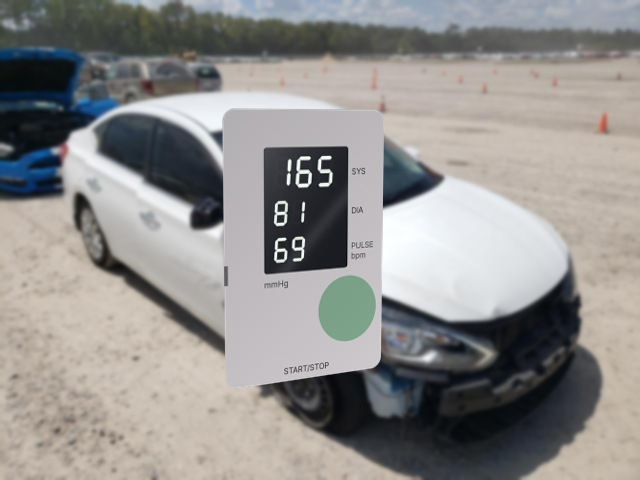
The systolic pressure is 165 mmHg
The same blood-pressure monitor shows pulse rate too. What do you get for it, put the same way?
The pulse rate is 69 bpm
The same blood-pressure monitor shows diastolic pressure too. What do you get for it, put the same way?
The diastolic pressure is 81 mmHg
